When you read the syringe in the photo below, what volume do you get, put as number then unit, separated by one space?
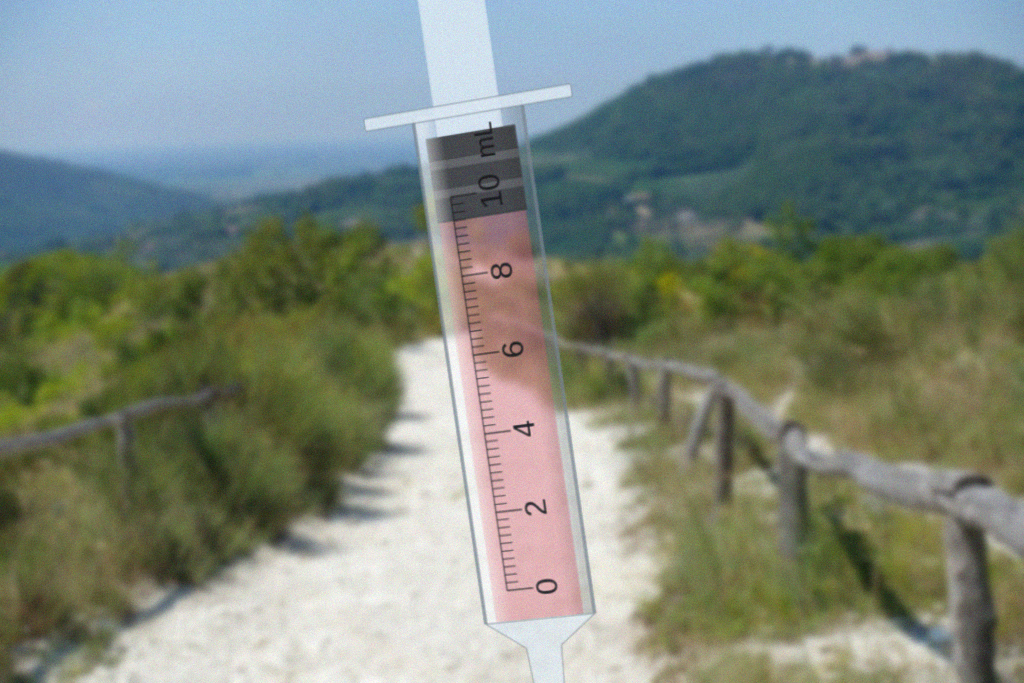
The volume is 9.4 mL
